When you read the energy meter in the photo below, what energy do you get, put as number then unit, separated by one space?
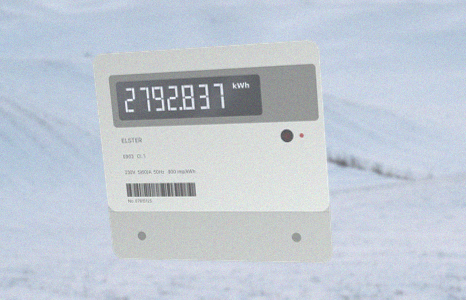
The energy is 2792.837 kWh
